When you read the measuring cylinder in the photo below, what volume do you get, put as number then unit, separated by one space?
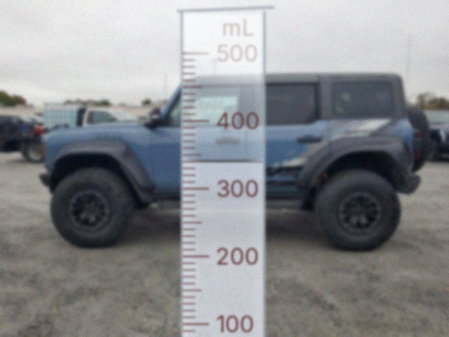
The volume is 340 mL
